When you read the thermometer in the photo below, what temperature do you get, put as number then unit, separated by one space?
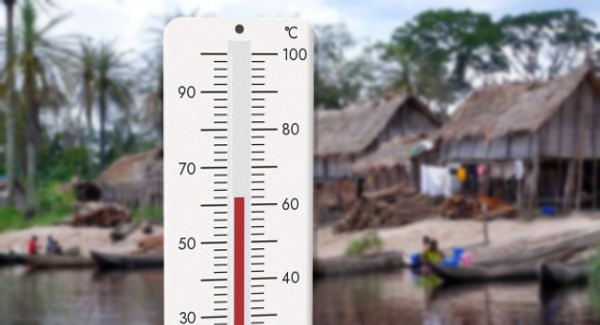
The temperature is 62 °C
